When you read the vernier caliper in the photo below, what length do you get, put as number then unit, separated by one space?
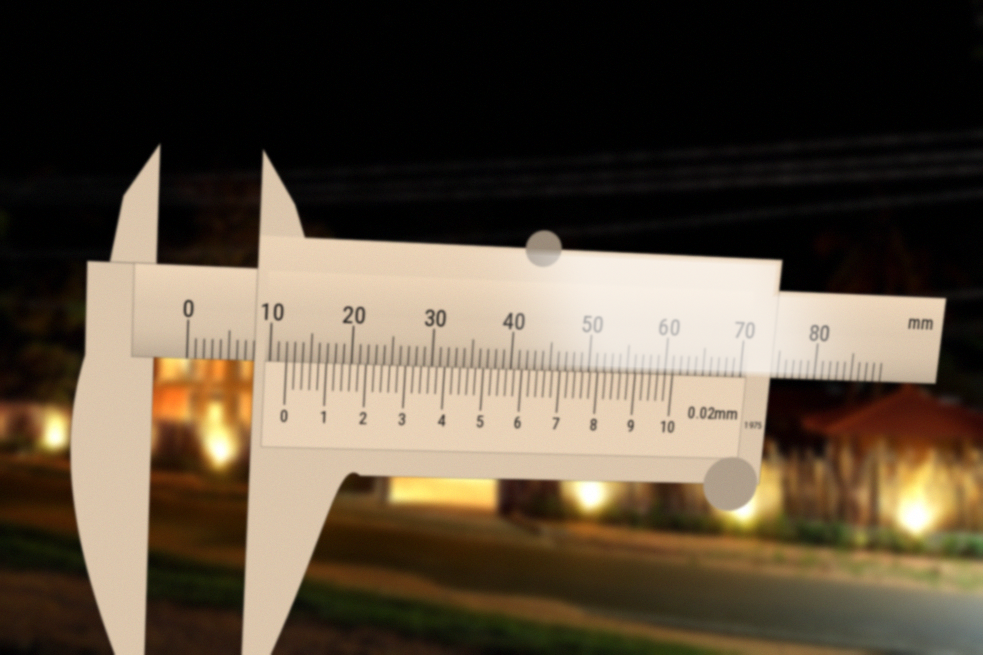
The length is 12.0 mm
